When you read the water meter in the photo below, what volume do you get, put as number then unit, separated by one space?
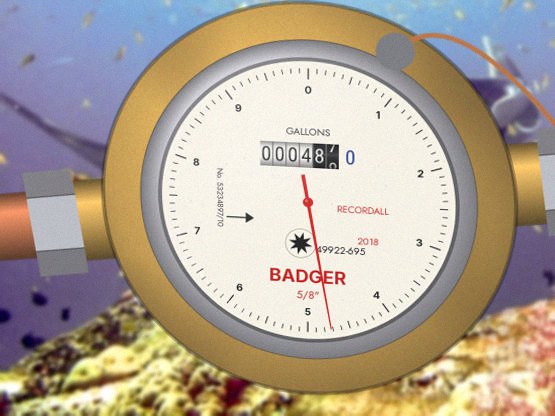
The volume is 4874.7 gal
